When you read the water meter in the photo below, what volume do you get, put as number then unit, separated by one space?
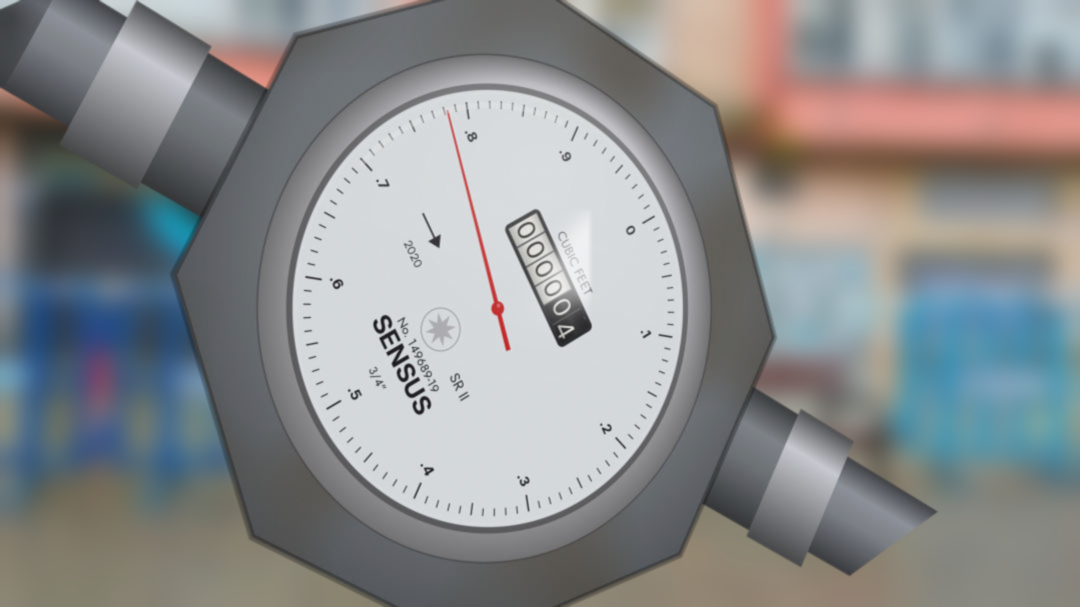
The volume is 3.78 ft³
